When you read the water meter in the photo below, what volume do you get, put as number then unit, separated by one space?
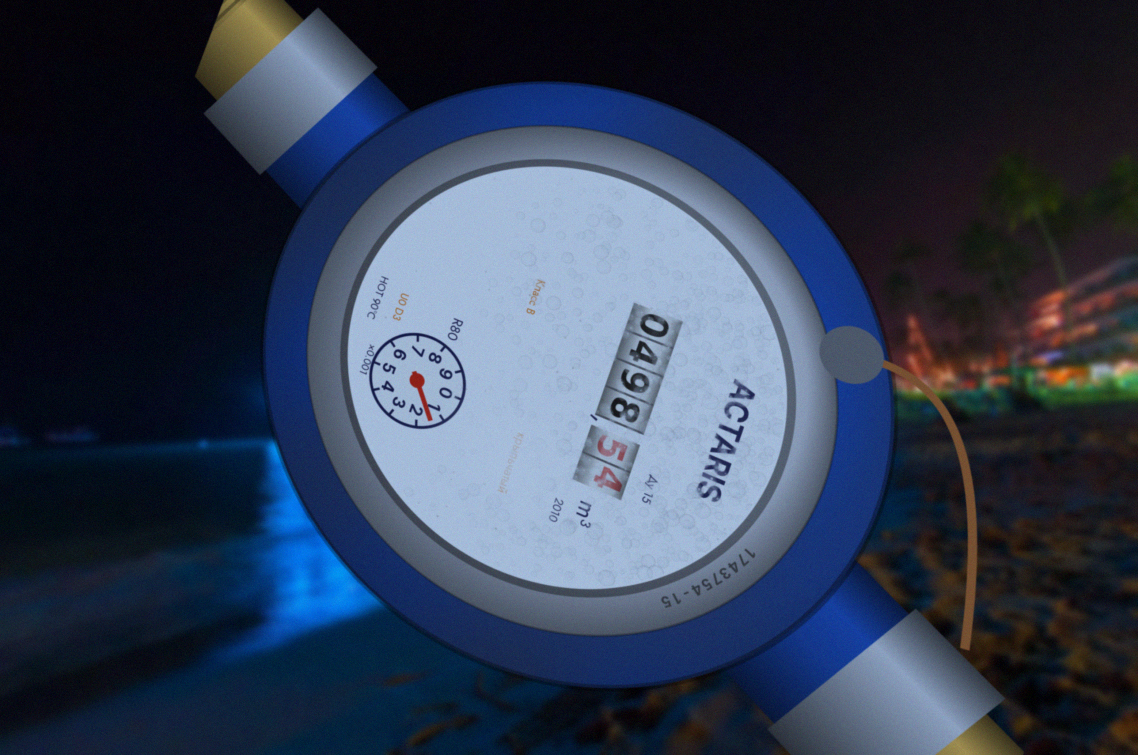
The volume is 498.541 m³
